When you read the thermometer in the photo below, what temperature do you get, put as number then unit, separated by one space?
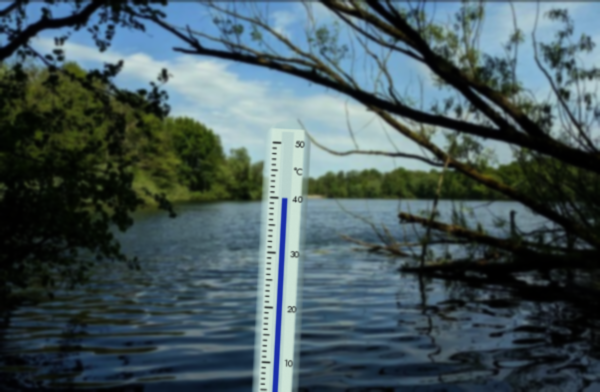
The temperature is 40 °C
